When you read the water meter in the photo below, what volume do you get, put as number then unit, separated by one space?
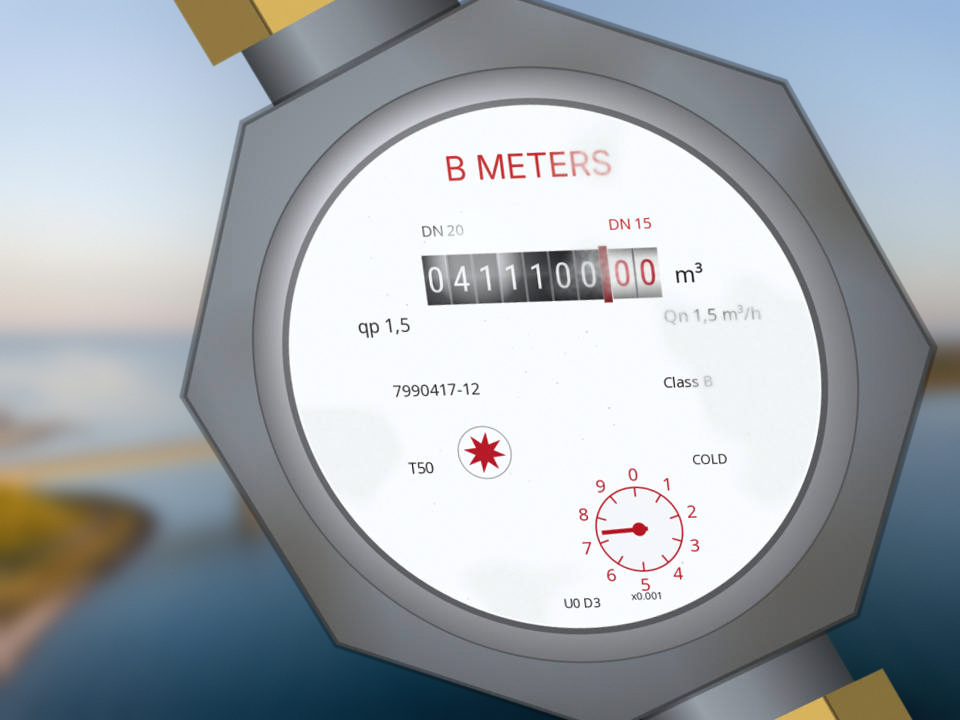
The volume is 411100.007 m³
